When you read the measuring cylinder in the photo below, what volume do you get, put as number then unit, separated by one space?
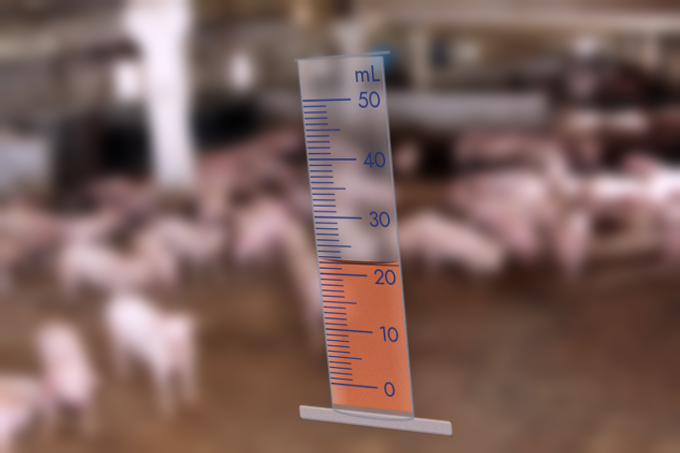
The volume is 22 mL
